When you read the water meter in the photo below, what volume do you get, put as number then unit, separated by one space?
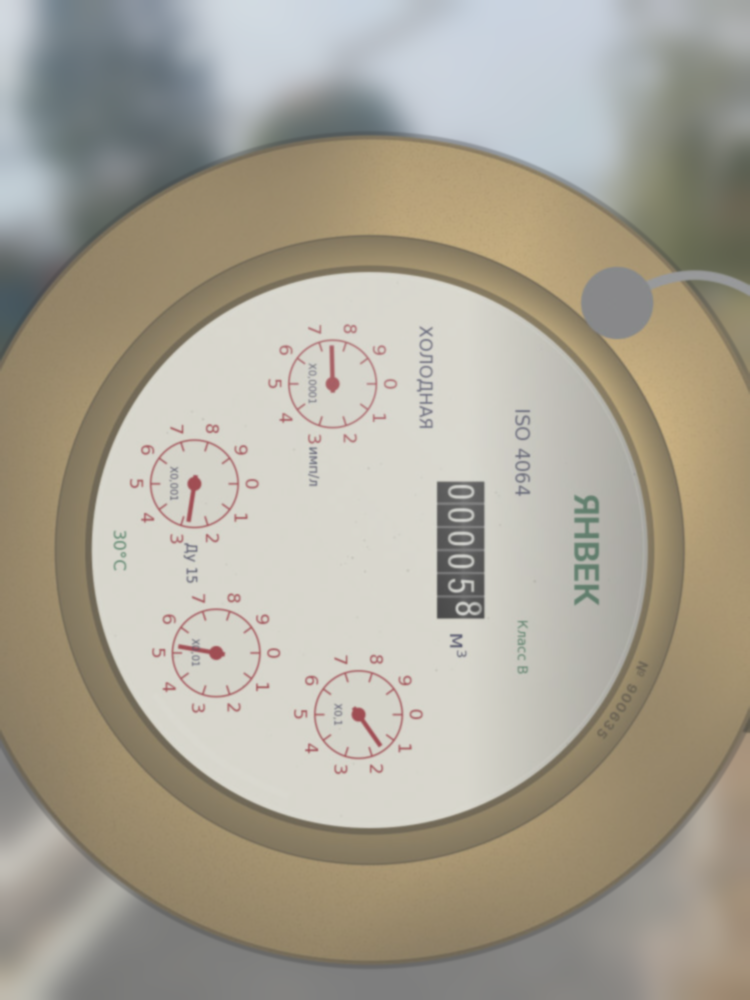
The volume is 58.1527 m³
